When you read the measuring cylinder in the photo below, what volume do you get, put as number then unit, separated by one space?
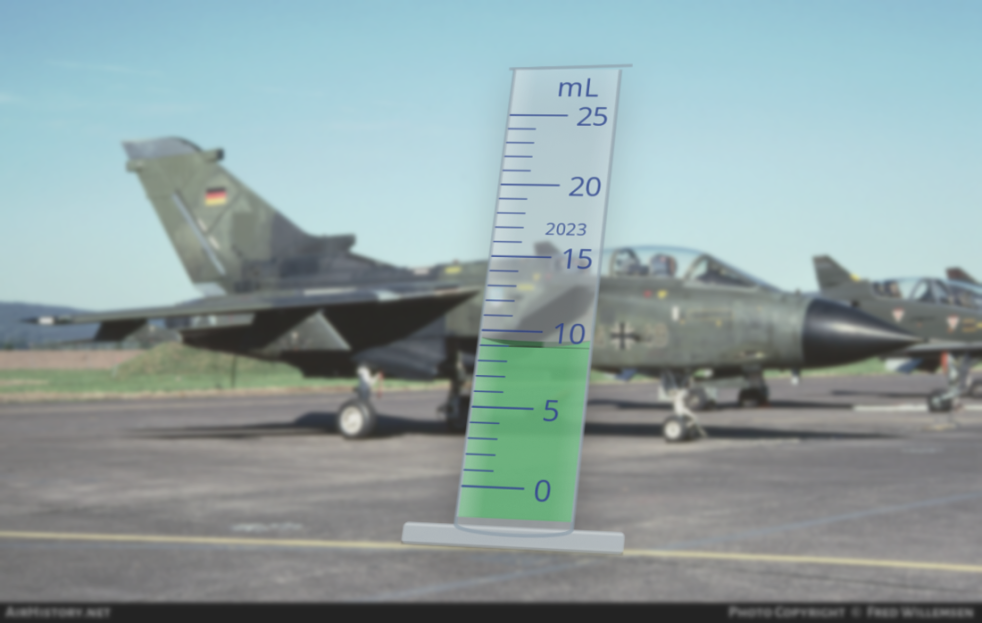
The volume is 9 mL
